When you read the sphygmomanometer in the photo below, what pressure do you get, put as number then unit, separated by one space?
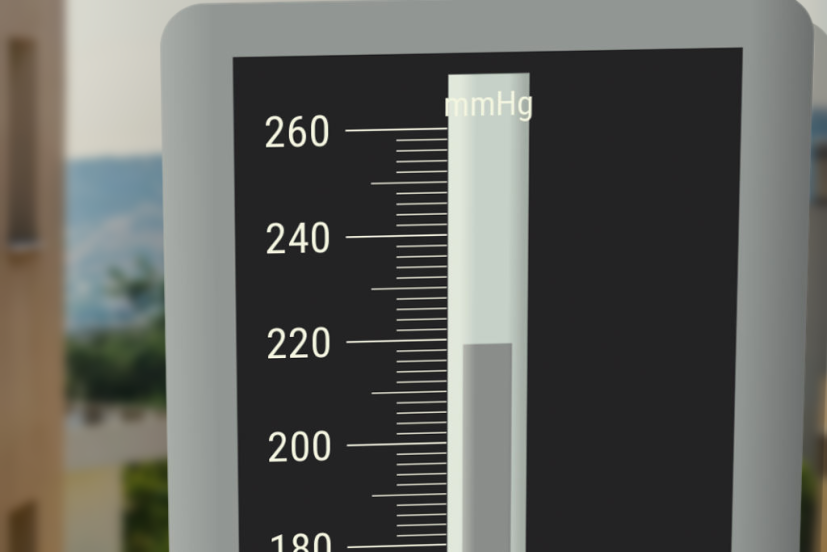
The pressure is 219 mmHg
